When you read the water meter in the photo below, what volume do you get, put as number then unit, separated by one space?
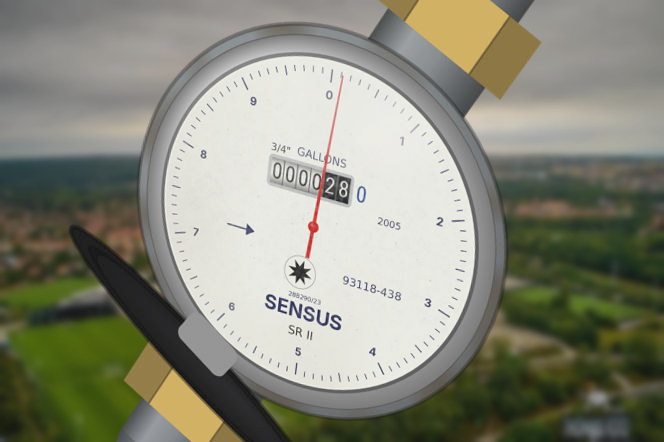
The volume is 280.1 gal
